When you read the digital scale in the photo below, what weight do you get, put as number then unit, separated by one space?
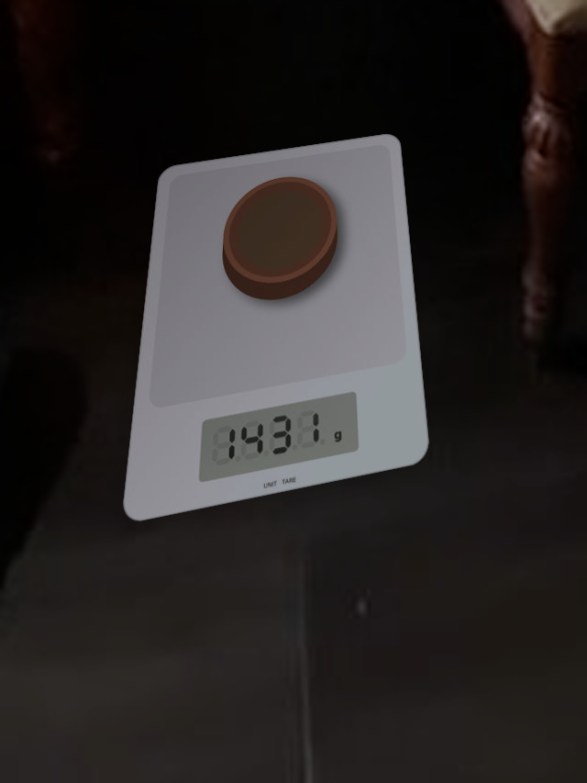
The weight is 1431 g
